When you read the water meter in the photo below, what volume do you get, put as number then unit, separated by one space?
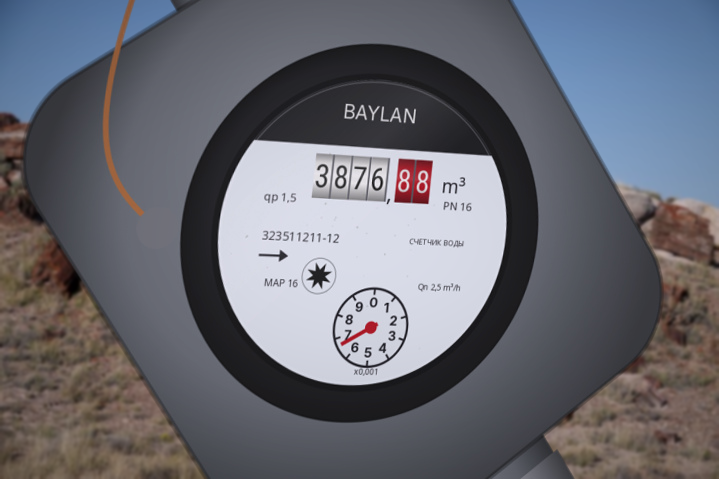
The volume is 3876.886 m³
